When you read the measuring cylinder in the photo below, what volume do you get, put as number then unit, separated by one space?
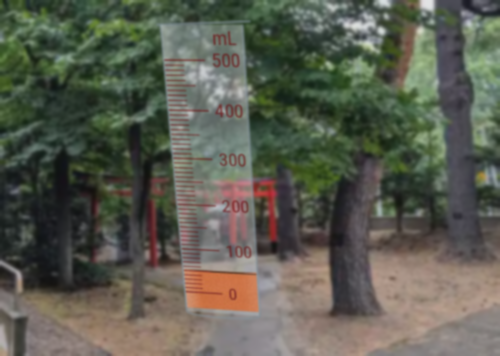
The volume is 50 mL
